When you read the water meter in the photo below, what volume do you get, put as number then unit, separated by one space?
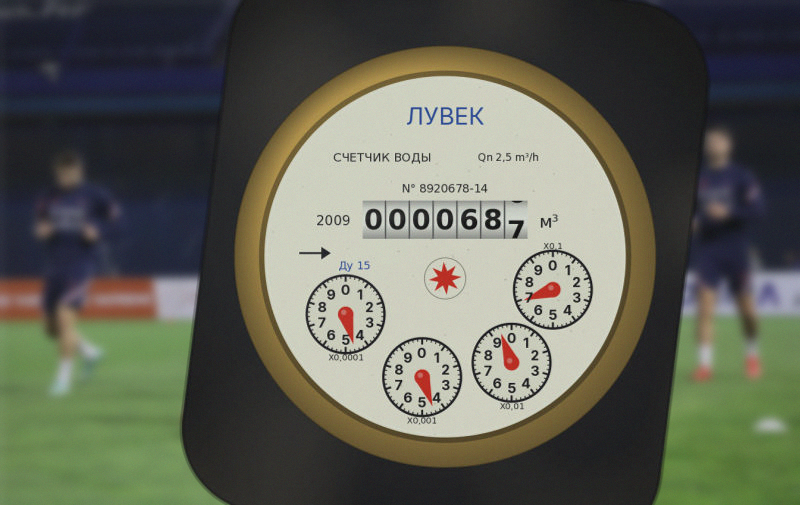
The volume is 686.6944 m³
